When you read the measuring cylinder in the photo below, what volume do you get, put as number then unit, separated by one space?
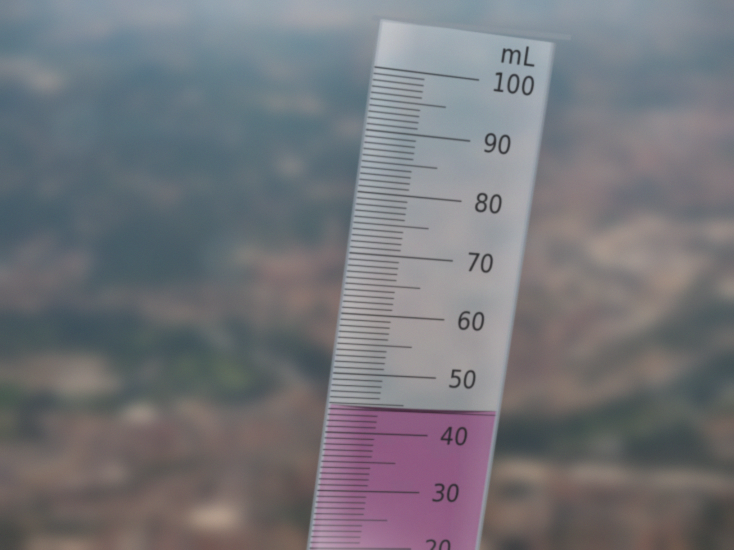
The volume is 44 mL
